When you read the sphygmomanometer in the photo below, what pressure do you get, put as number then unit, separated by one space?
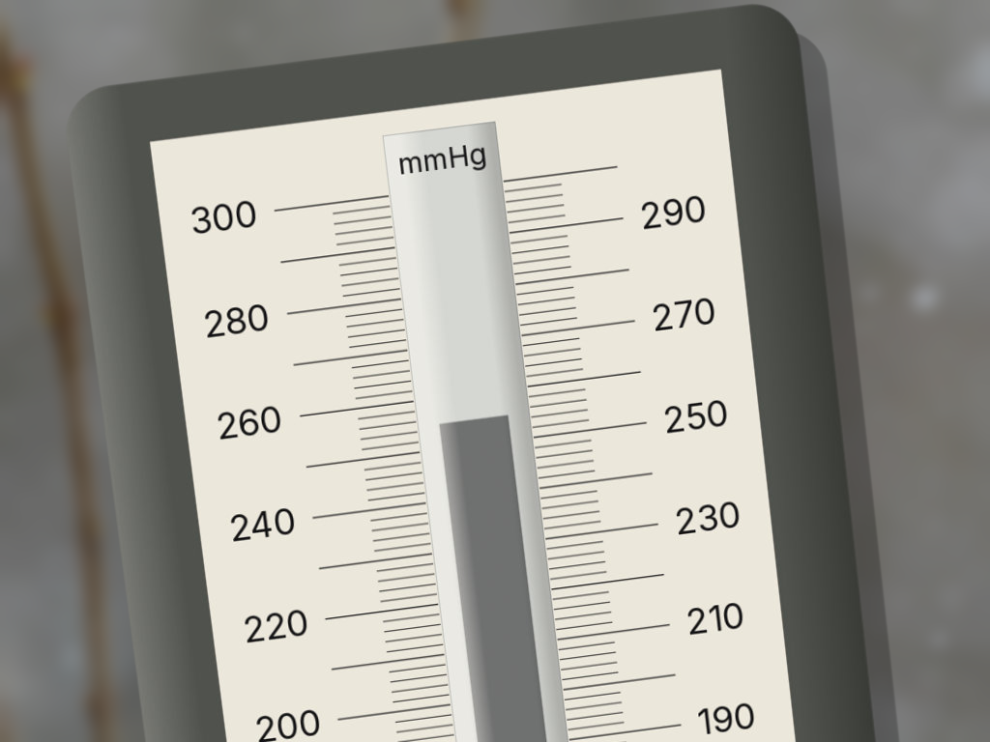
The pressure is 255 mmHg
